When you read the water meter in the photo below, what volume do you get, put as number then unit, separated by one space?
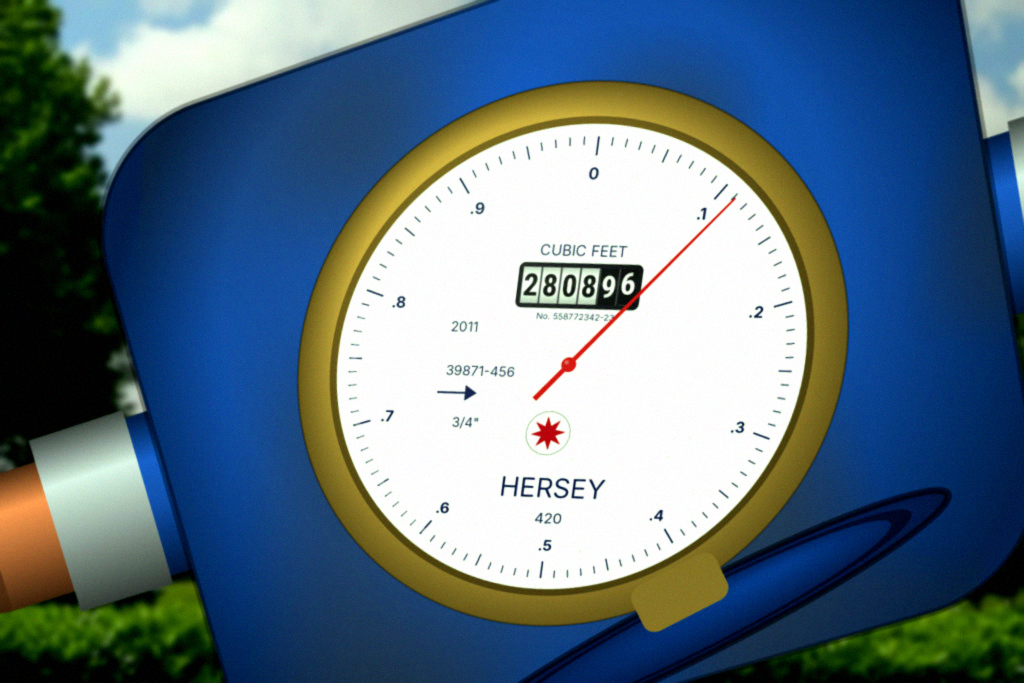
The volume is 280896.11 ft³
